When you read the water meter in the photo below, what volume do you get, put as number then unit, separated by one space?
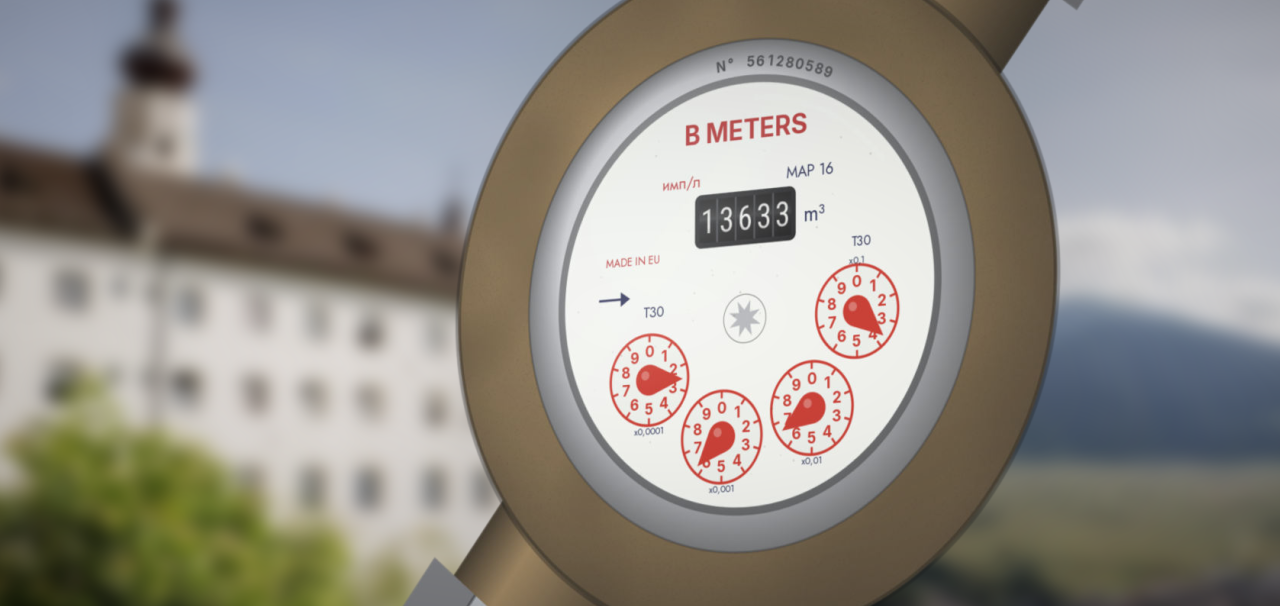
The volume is 13633.3662 m³
